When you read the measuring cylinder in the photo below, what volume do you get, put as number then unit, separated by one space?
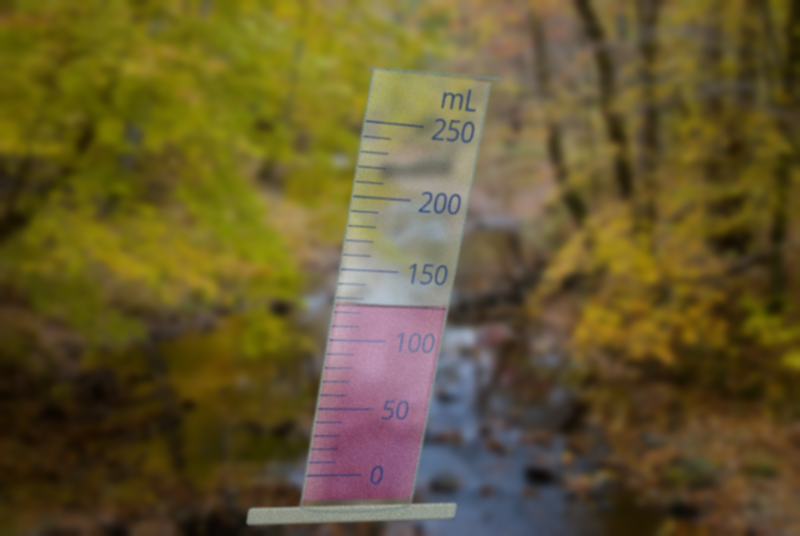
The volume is 125 mL
